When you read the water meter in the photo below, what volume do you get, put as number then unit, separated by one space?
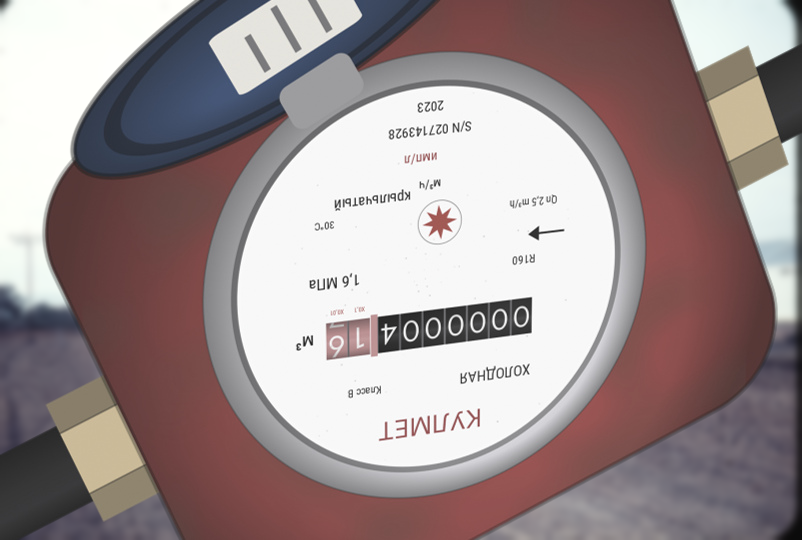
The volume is 4.16 m³
